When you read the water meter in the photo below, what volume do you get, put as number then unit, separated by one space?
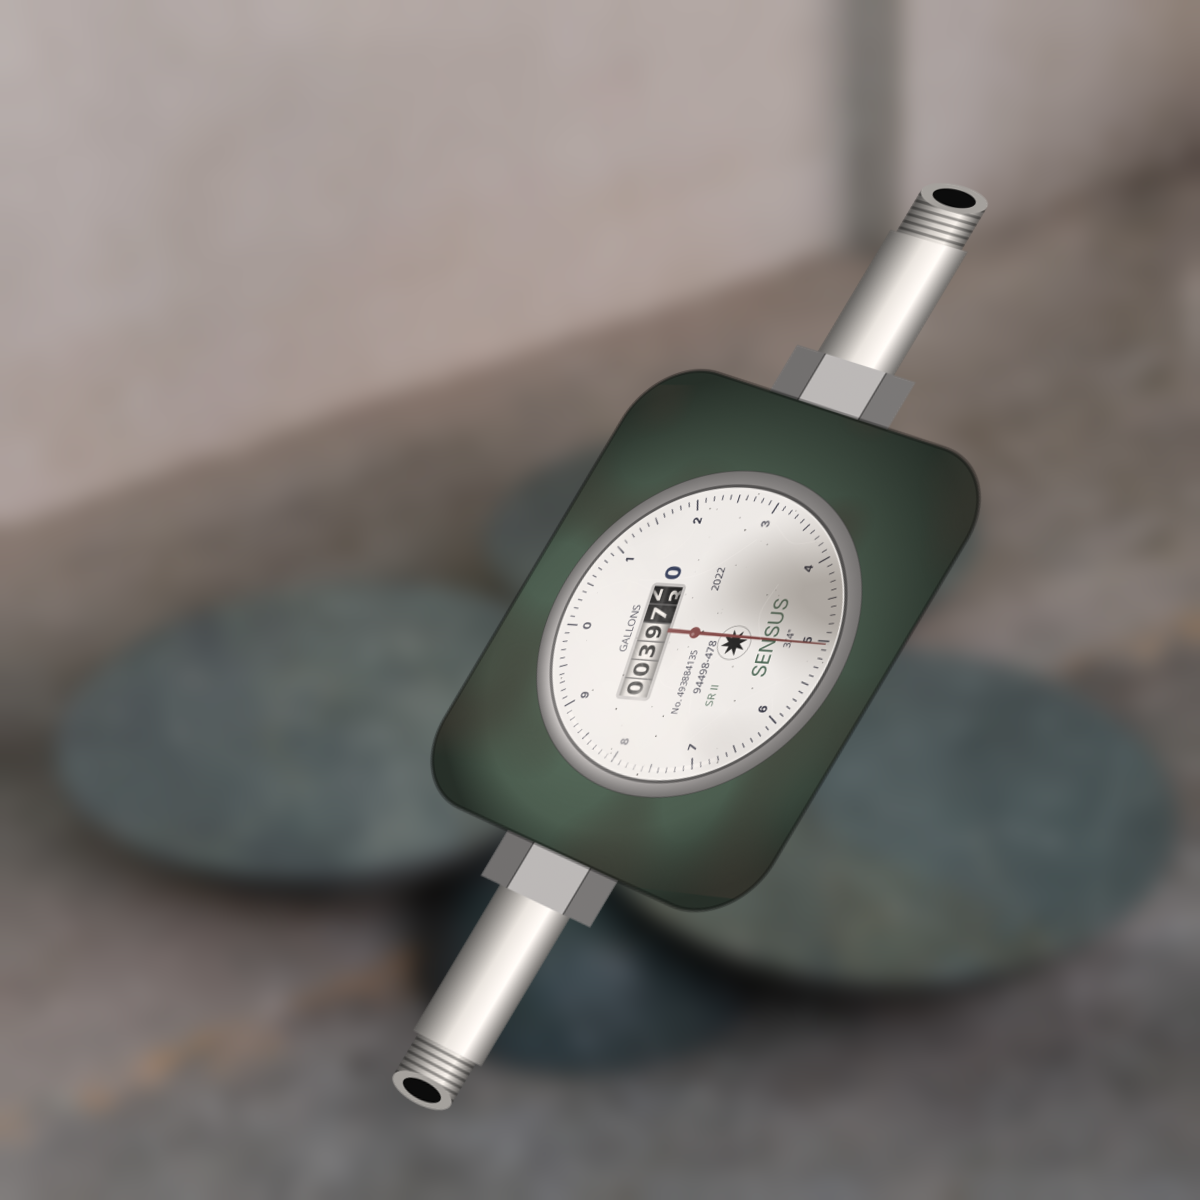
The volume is 39725.0 gal
